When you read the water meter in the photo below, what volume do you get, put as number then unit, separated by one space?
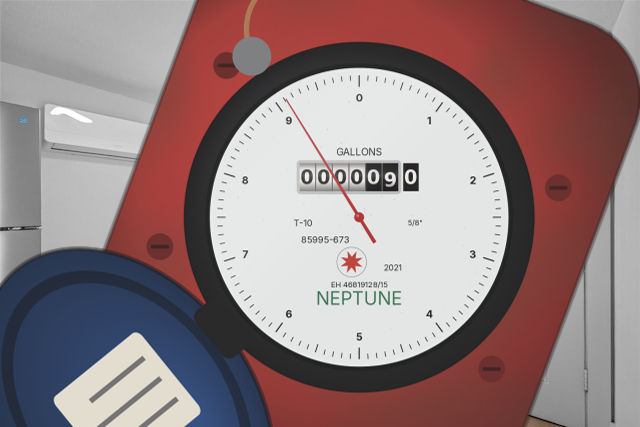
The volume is 89.1 gal
